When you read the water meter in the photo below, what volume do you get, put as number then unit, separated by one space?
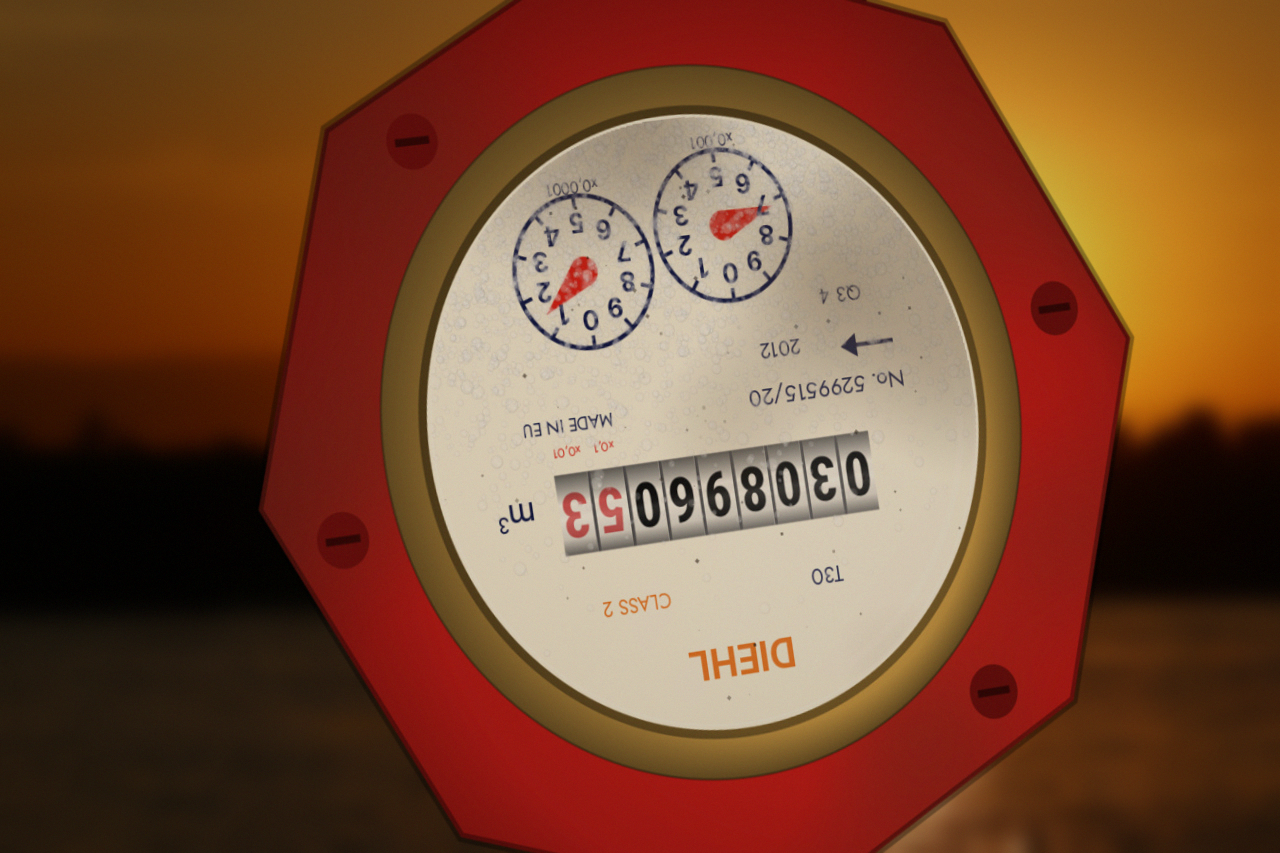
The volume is 308960.5371 m³
